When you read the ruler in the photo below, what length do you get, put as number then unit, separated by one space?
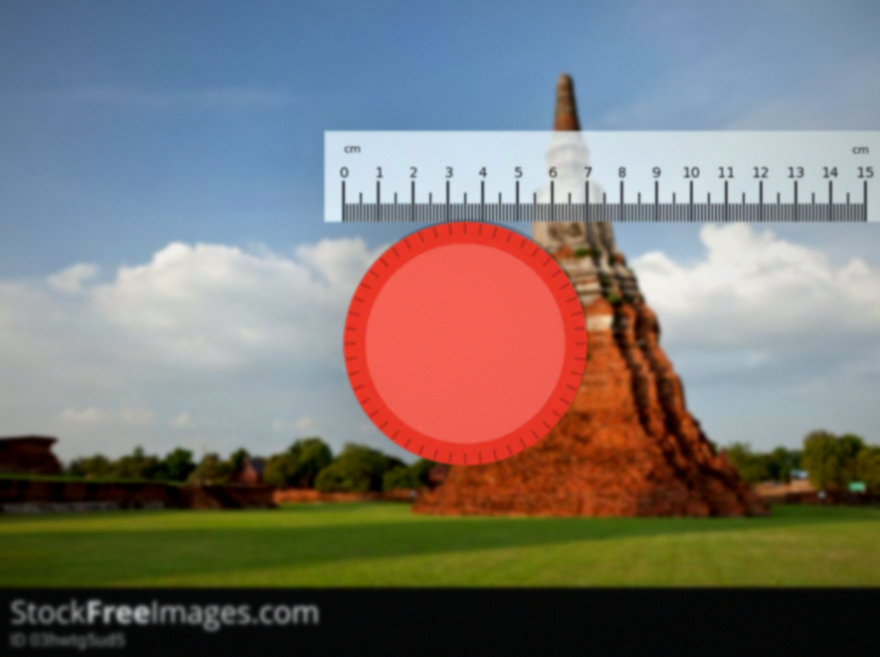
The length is 7 cm
